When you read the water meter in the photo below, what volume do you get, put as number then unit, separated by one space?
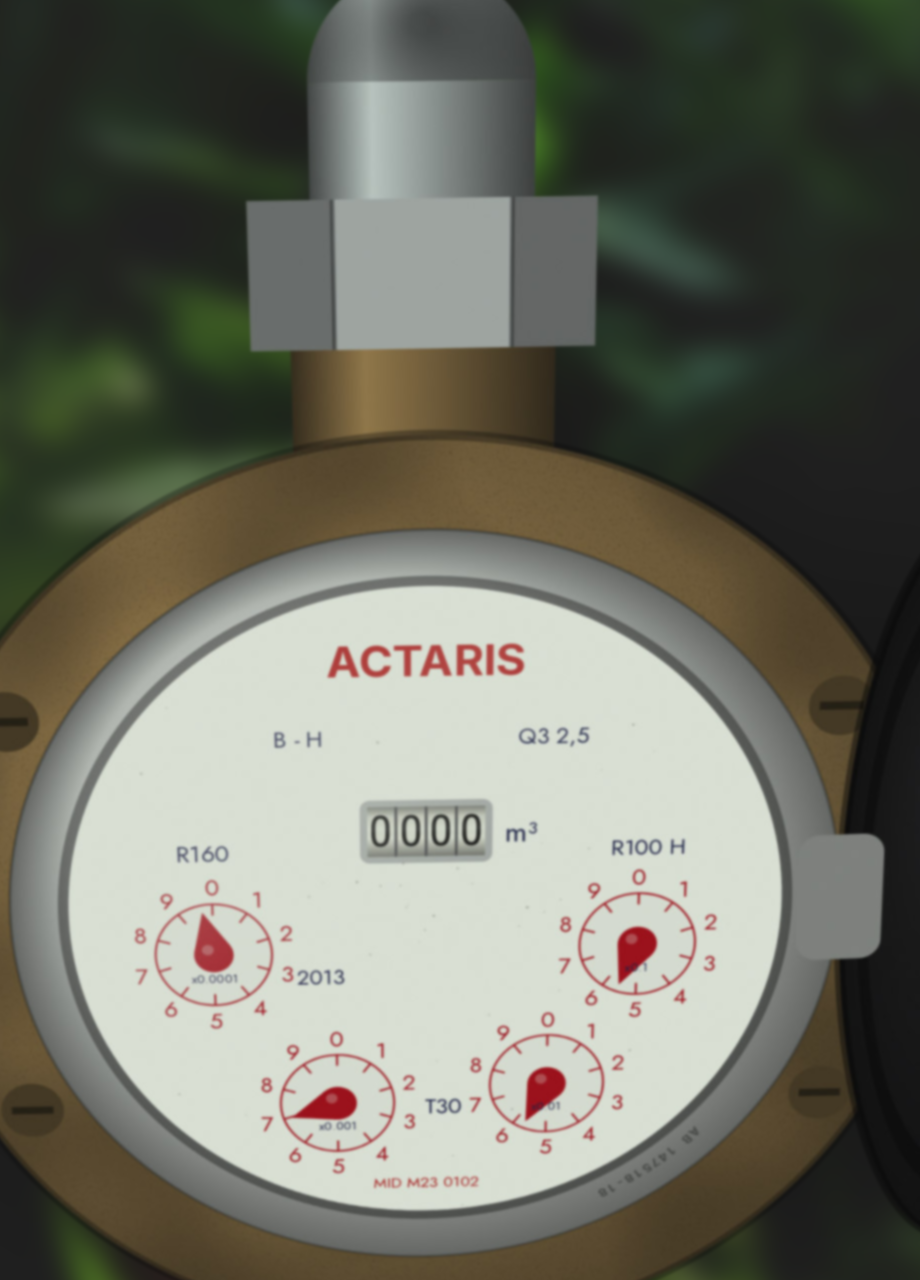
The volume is 0.5569 m³
